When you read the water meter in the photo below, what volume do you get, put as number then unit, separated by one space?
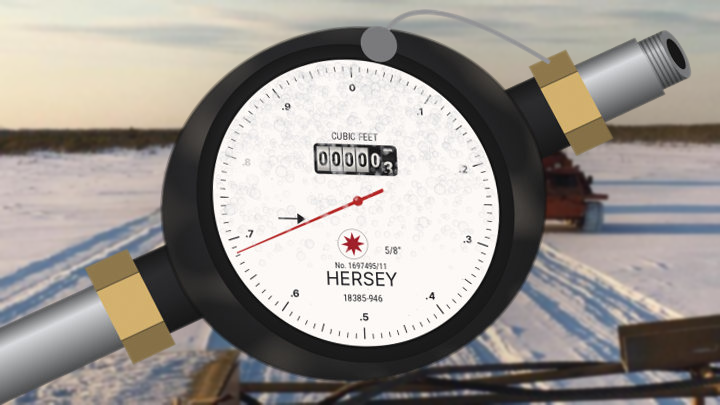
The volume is 2.68 ft³
